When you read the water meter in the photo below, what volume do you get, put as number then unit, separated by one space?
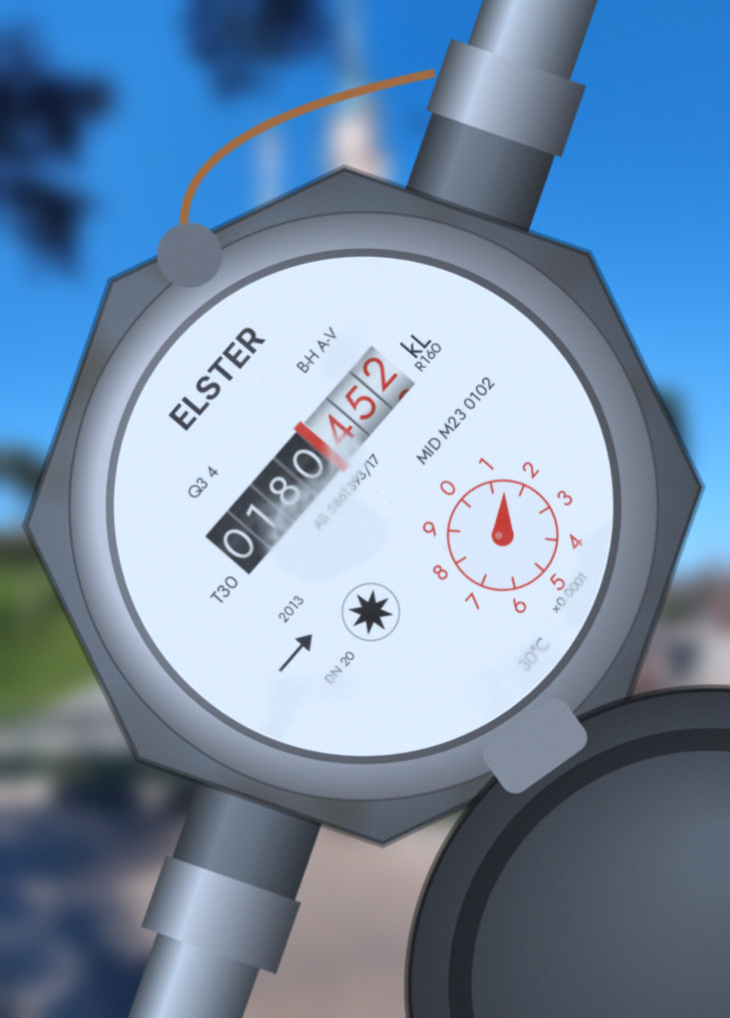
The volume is 180.4521 kL
